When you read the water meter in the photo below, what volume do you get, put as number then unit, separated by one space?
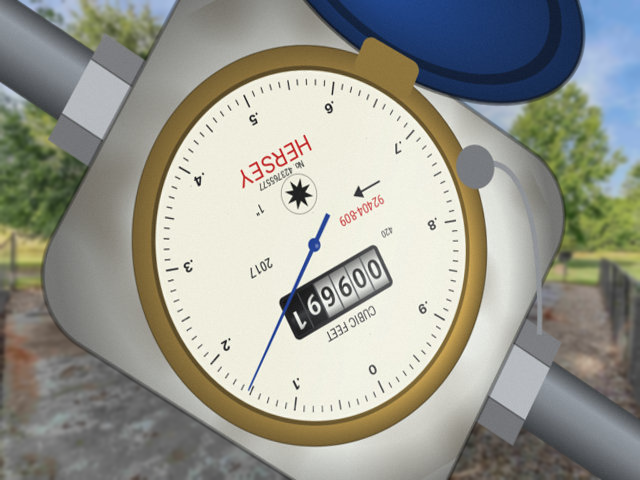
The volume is 9691.15 ft³
